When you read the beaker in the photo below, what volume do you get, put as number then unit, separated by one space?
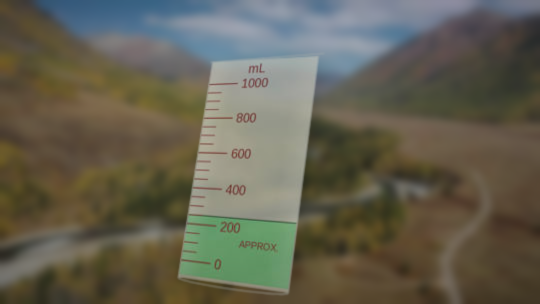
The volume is 250 mL
